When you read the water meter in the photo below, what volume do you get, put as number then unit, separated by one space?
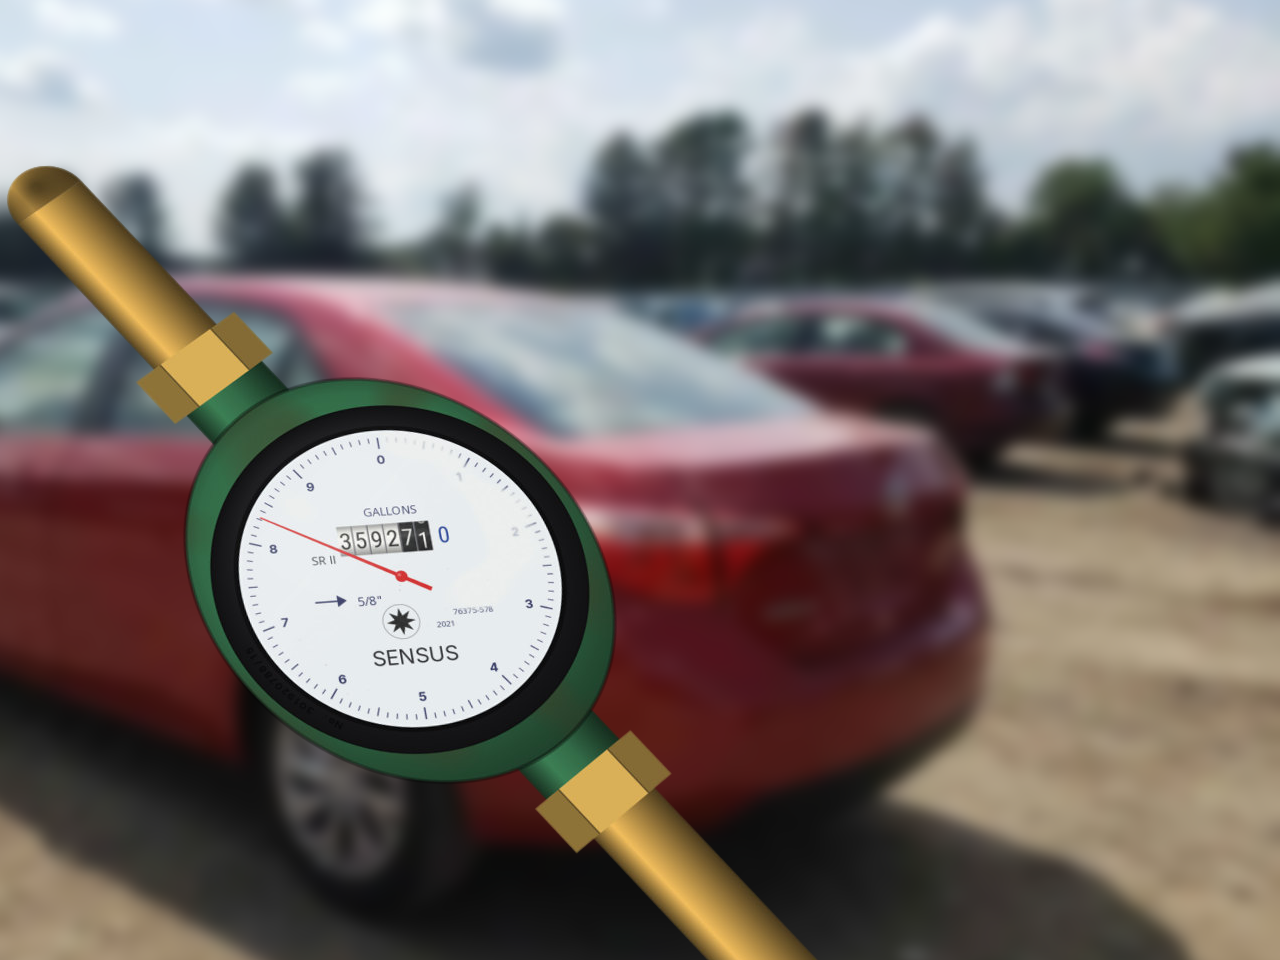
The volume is 3592708.3 gal
